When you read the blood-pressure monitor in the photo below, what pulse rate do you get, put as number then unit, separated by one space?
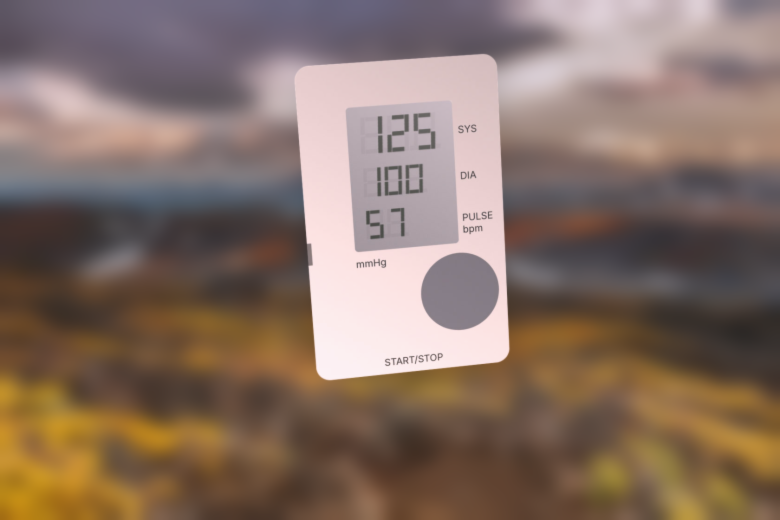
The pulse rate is 57 bpm
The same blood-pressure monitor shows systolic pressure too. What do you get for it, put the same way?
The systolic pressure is 125 mmHg
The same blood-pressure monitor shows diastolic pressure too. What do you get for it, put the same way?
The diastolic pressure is 100 mmHg
